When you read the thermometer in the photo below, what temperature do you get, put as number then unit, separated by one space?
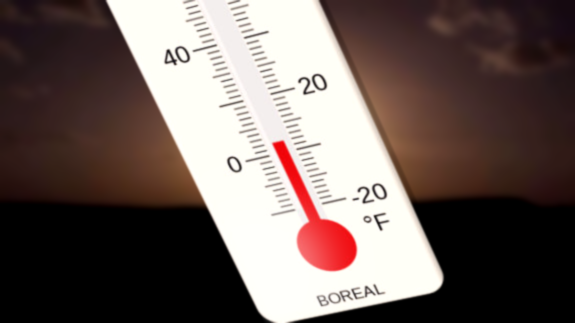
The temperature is 4 °F
